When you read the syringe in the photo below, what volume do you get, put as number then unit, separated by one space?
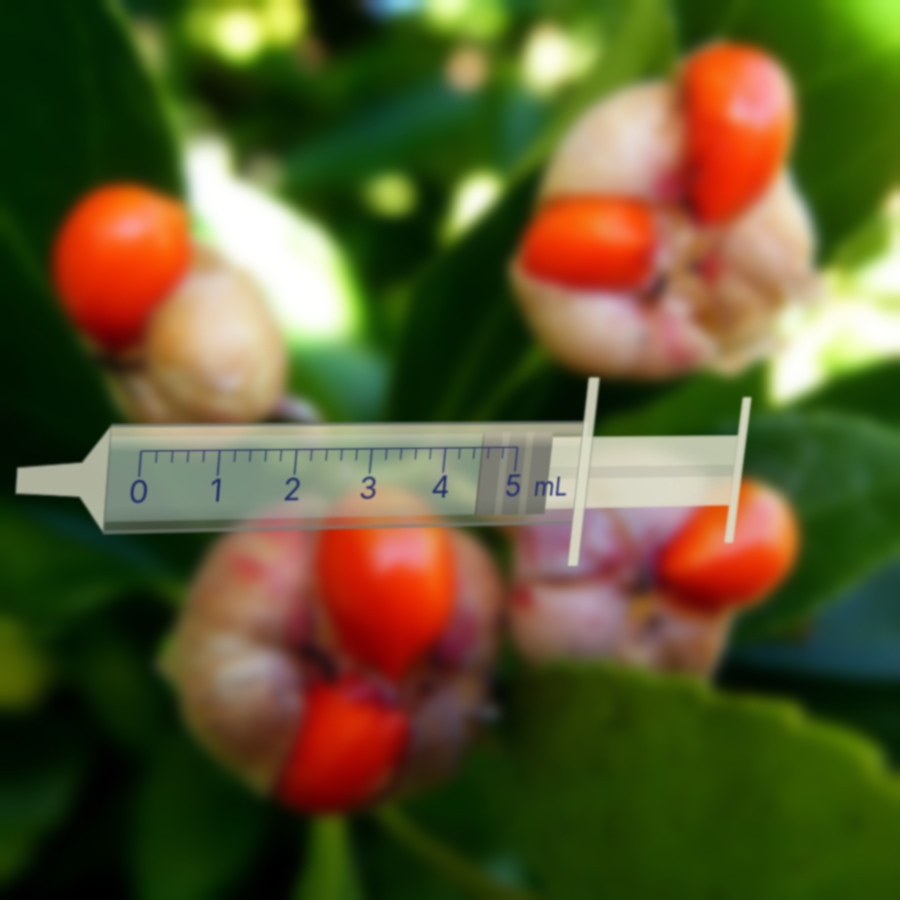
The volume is 4.5 mL
